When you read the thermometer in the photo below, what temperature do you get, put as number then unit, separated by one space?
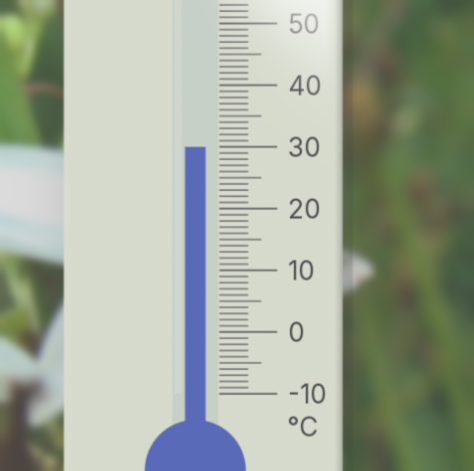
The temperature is 30 °C
